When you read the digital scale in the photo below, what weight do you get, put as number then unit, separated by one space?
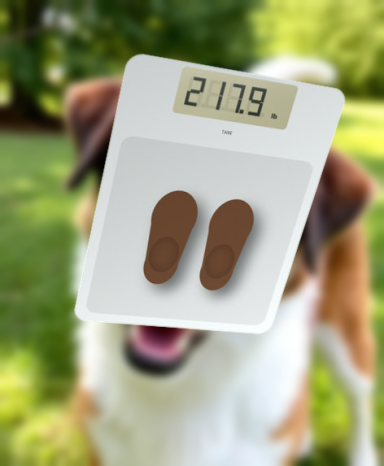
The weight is 217.9 lb
